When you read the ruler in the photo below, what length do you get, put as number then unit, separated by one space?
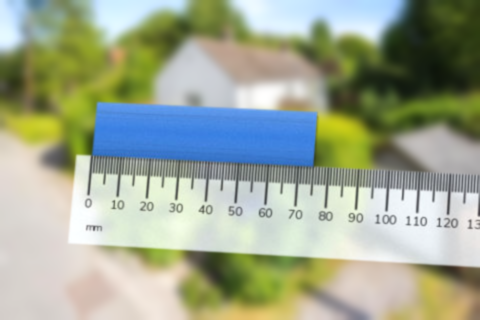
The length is 75 mm
